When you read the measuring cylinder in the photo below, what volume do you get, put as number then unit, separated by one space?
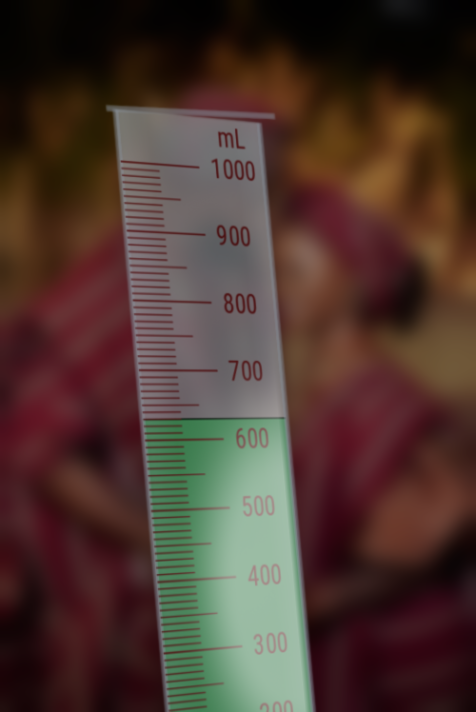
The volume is 630 mL
